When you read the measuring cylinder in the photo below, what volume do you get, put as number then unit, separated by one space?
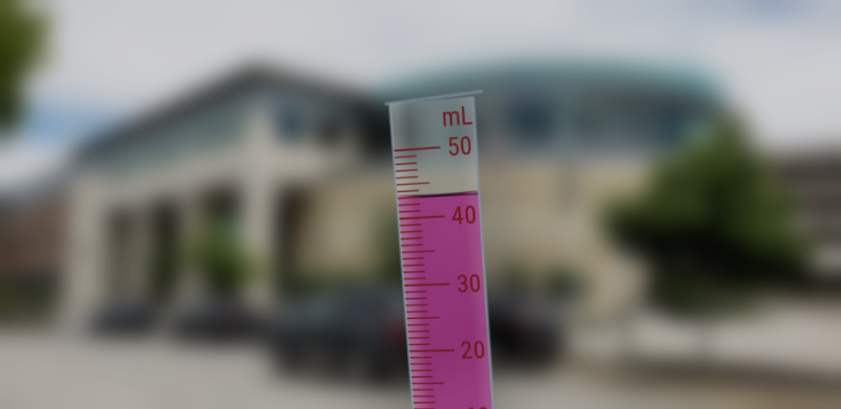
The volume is 43 mL
